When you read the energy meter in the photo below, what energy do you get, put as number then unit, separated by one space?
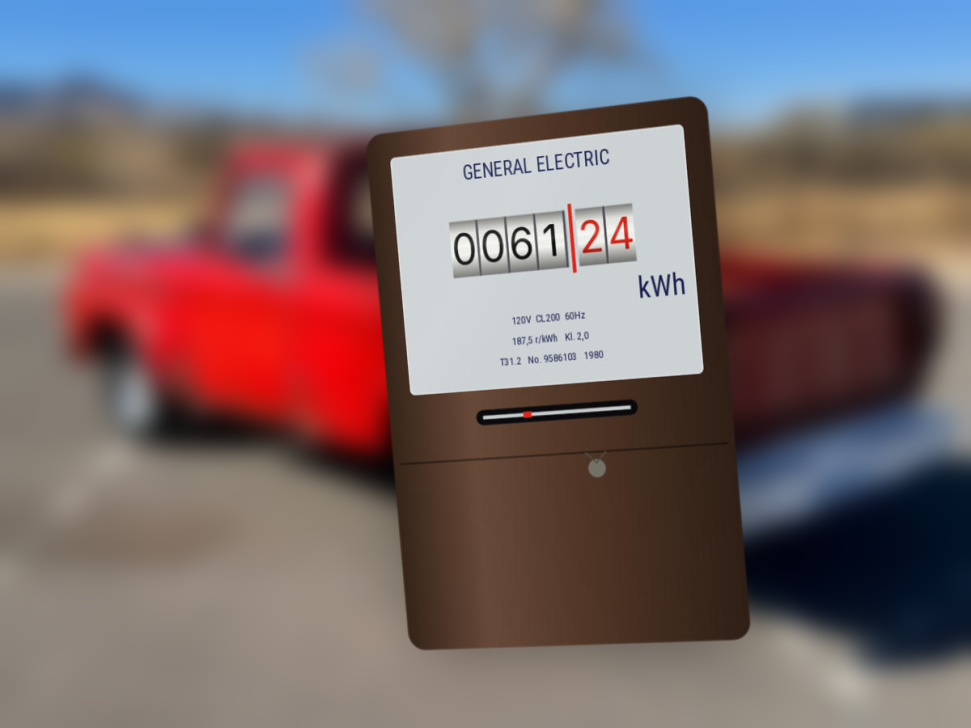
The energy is 61.24 kWh
